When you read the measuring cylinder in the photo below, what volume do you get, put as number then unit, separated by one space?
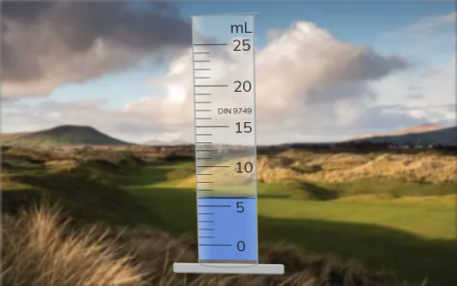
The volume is 6 mL
